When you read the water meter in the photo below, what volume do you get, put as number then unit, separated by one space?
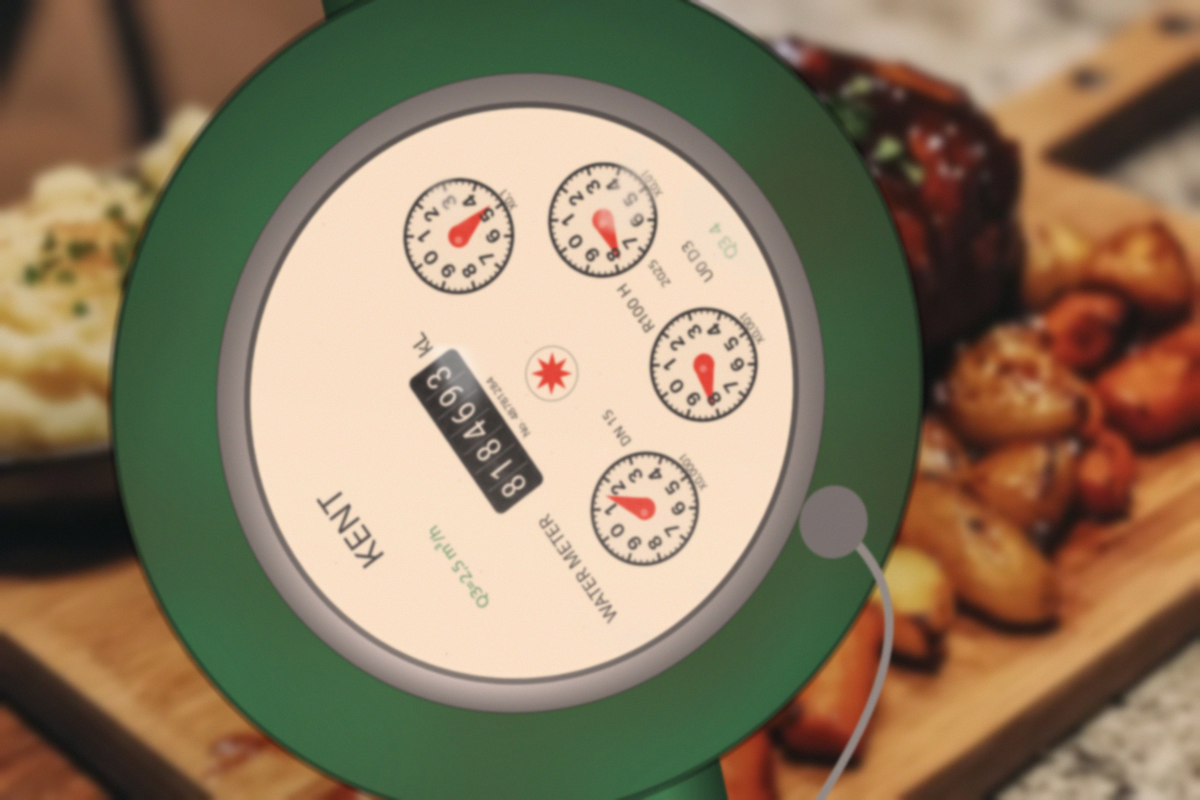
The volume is 8184693.4781 kL
